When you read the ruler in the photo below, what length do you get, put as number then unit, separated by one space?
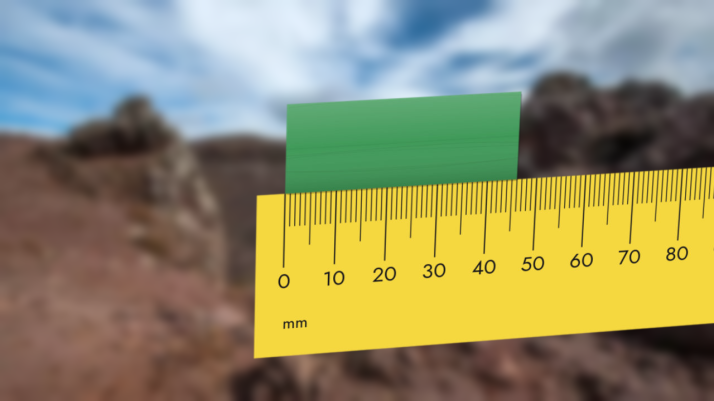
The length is 46 mm
